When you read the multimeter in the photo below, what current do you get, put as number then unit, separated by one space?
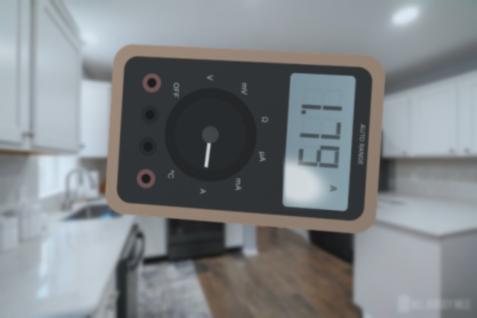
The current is 1.79 A
